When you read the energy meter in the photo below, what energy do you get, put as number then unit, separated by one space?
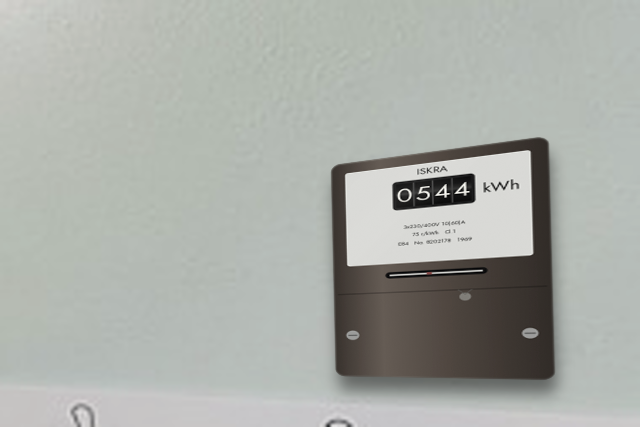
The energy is 544 kWh
